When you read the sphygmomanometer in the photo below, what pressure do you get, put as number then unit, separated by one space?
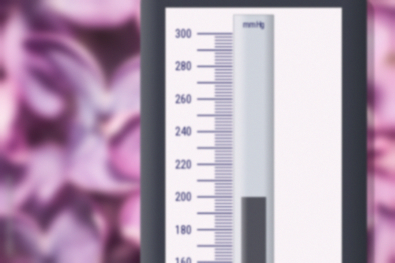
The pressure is 200 mmHg
